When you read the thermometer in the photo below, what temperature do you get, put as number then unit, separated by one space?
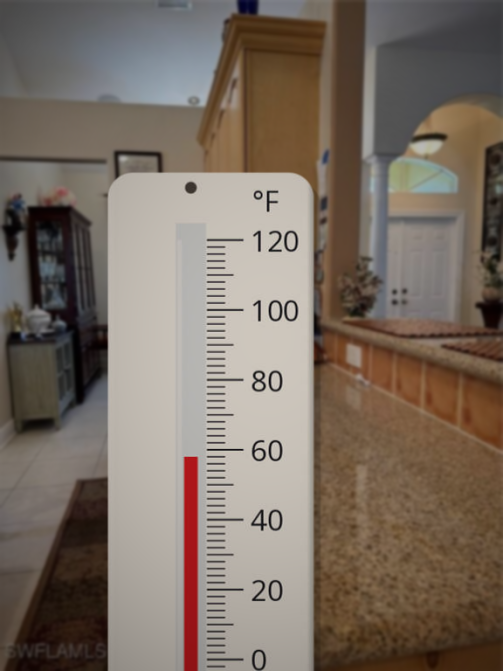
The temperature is 58 °F
